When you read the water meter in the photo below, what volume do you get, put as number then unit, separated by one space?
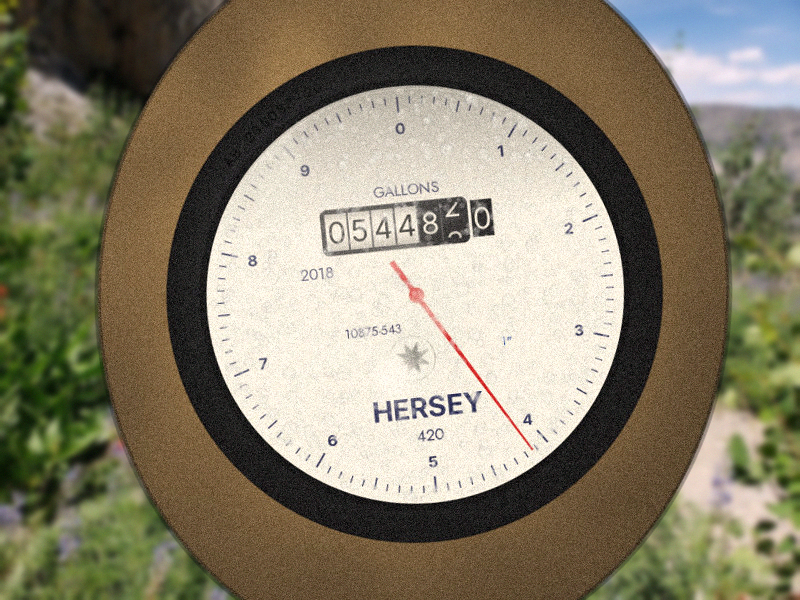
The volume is 544824.1 gal
